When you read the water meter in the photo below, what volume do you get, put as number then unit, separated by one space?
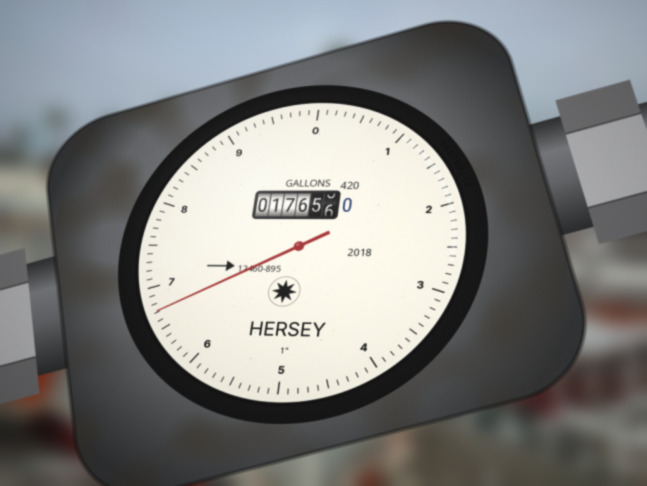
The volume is 176556.7 gal
